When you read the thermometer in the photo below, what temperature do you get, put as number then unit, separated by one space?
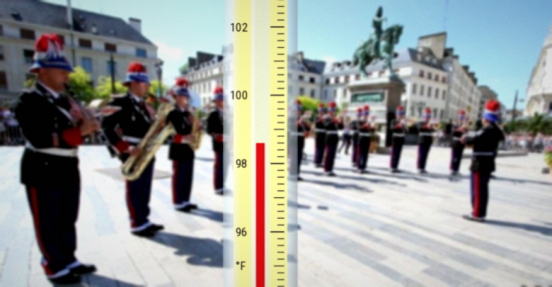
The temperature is 98.6 °F
